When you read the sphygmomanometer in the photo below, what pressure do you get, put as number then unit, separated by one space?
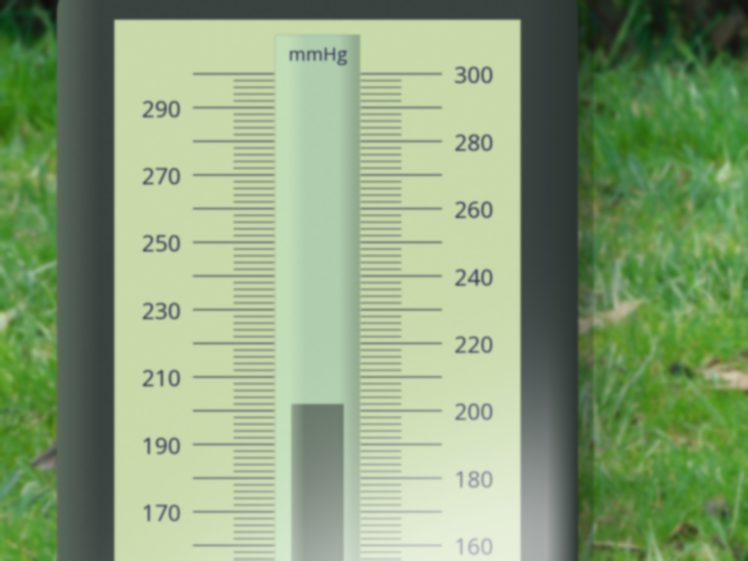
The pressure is 202 mmHg
